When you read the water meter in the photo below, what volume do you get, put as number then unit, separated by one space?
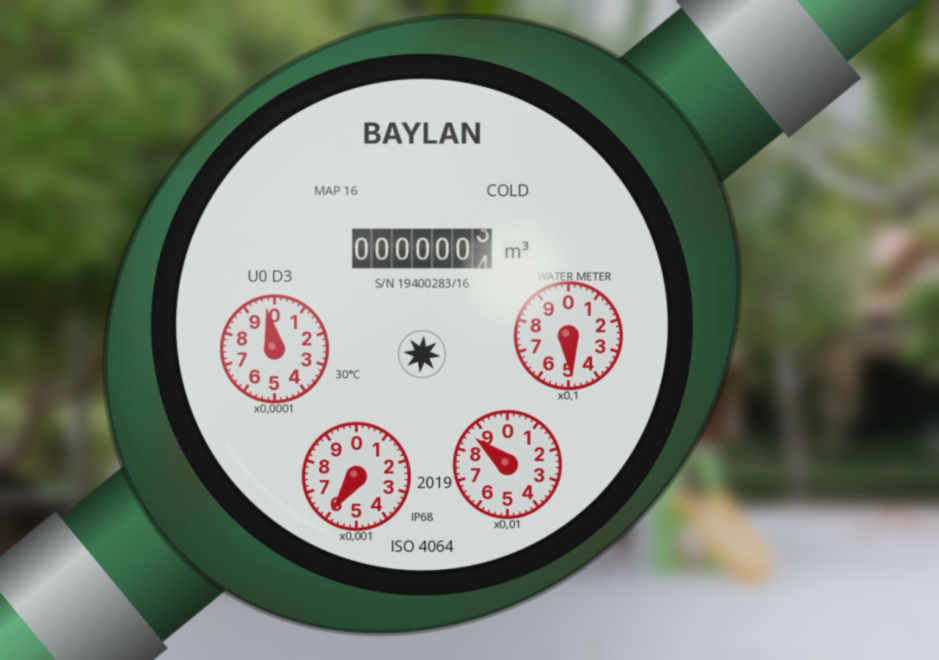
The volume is 3.4859 m³
